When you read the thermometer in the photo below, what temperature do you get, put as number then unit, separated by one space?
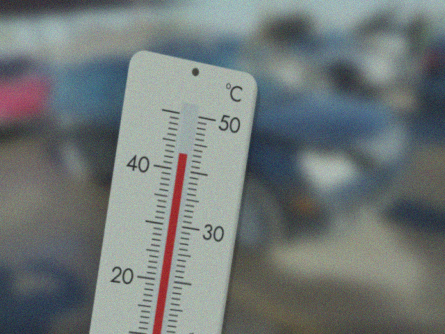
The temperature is 43 °C
